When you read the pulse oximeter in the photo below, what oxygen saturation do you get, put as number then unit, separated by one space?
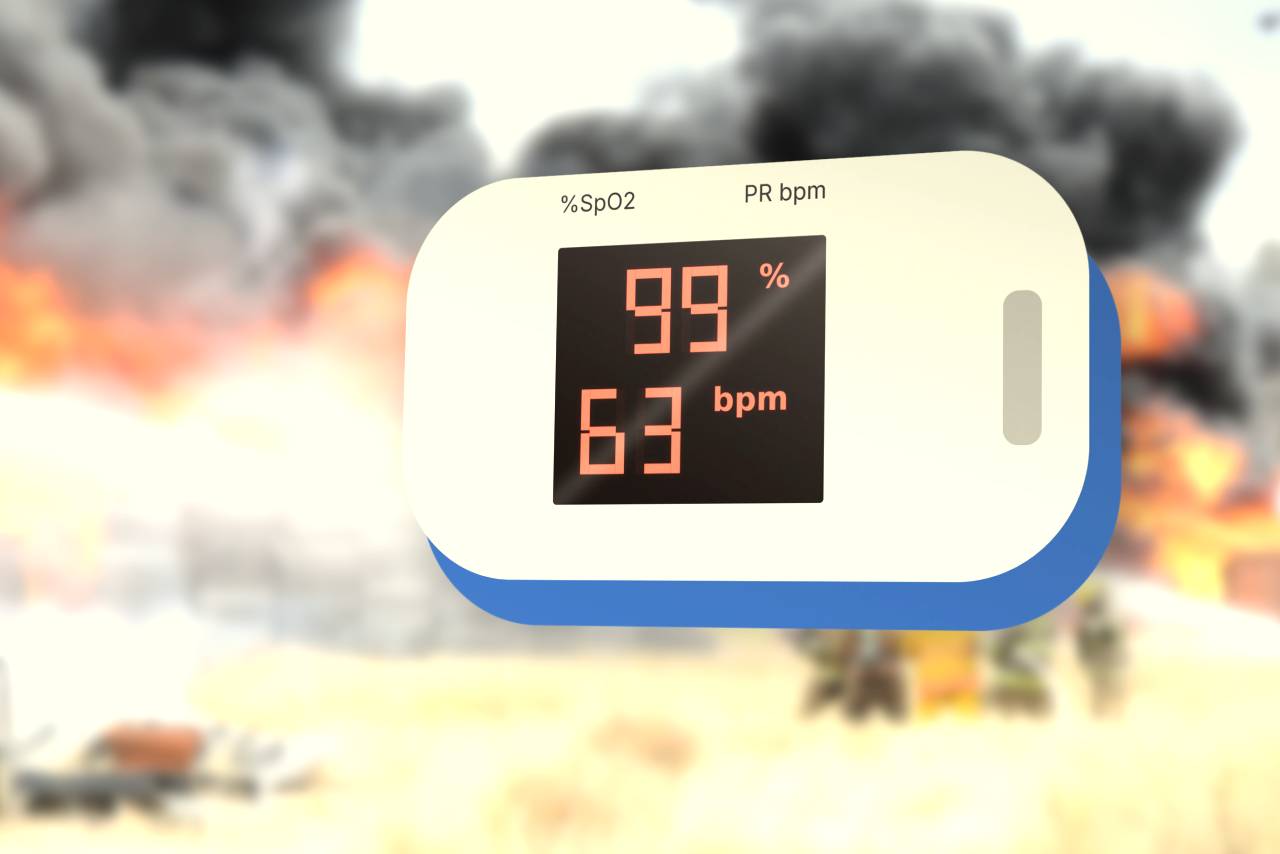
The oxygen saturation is 99 %
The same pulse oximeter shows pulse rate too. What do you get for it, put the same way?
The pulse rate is 63 bpm
